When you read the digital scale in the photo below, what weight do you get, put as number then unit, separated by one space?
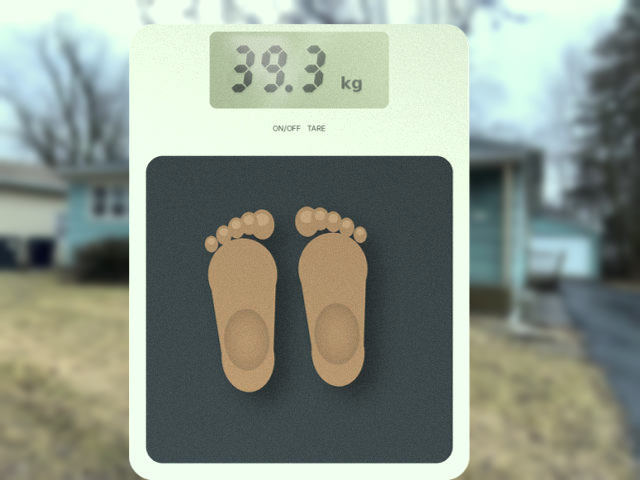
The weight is 39.3 kg
